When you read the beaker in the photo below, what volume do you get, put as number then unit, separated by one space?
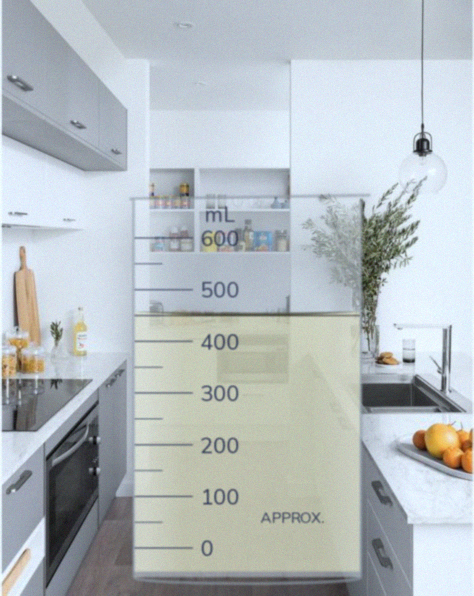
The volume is 450 mL
